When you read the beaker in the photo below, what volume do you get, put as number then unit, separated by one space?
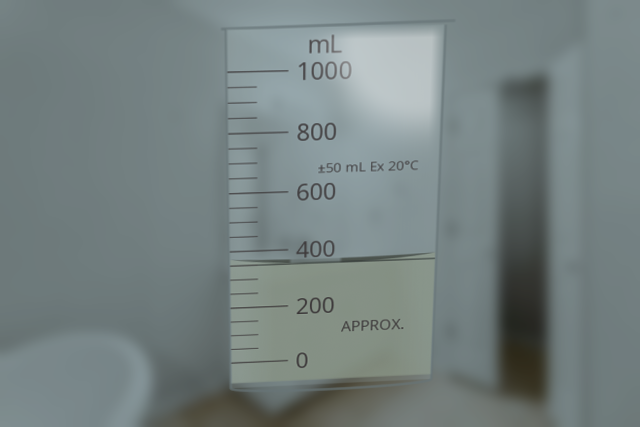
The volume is 350 mL
